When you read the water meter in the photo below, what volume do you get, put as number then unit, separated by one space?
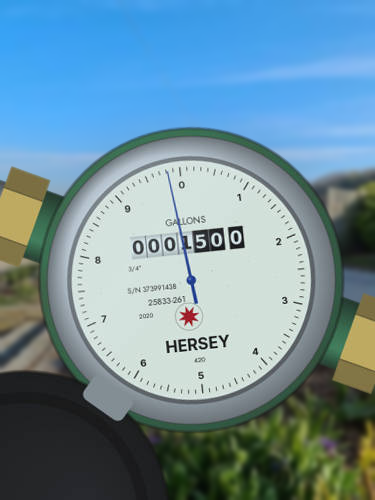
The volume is 1499.8 gal
